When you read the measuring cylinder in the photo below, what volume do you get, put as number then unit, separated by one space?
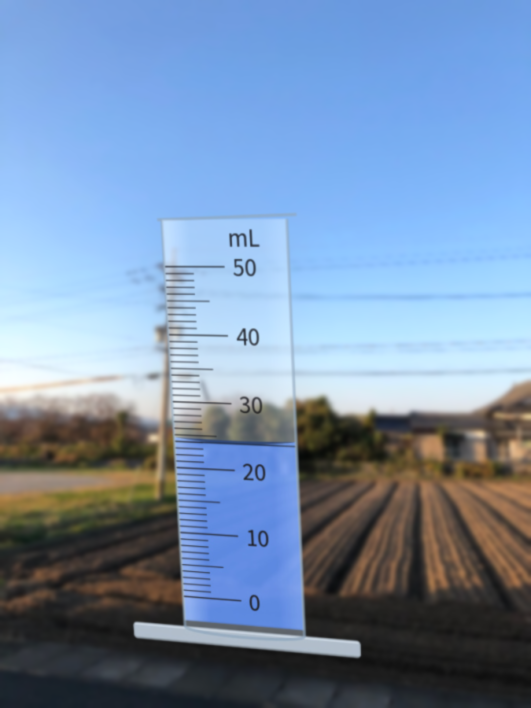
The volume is 24 mL
